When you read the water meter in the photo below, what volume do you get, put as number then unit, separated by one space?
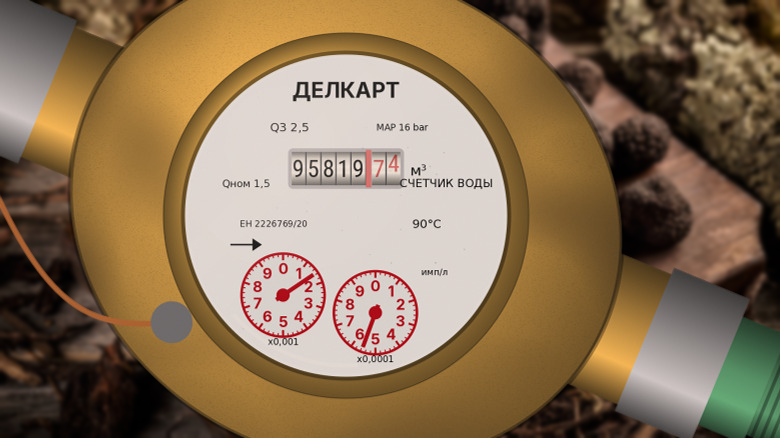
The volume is 95819.7415 m³
